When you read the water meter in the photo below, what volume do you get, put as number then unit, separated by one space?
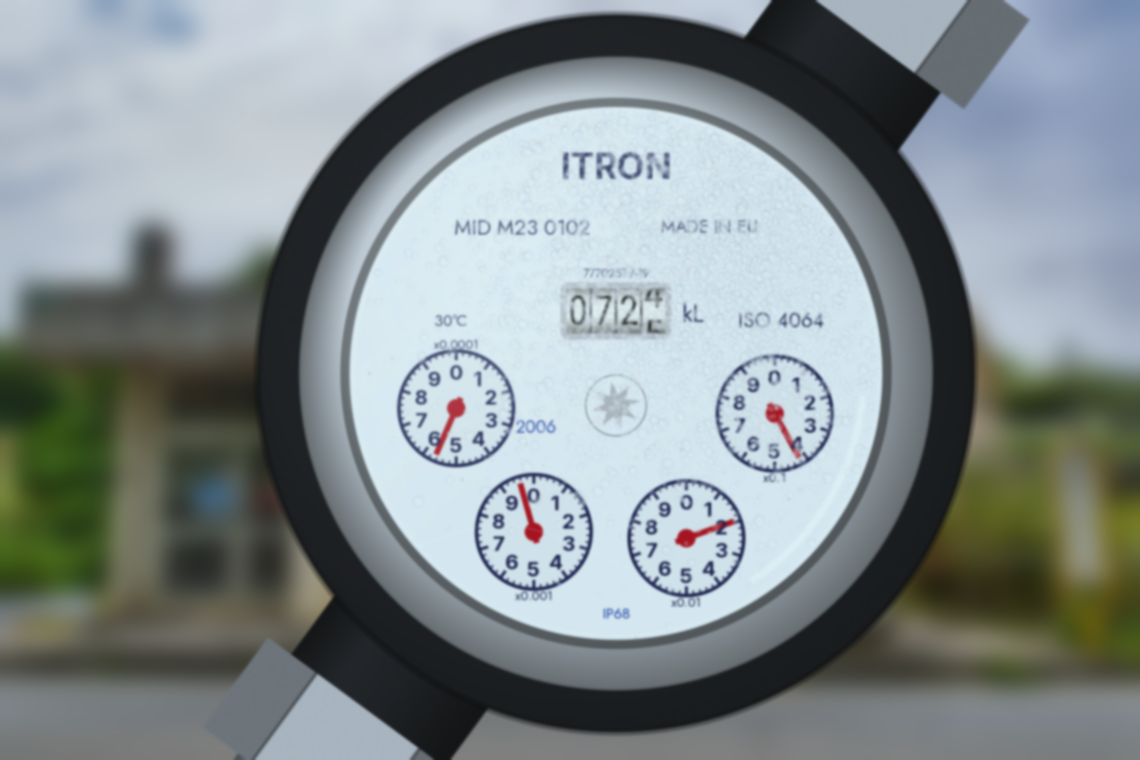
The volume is 724.4195 kL
